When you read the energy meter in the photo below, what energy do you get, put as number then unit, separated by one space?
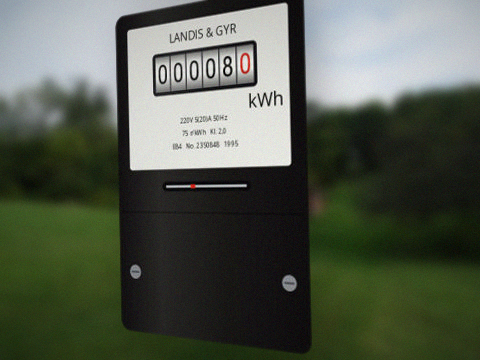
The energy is 8.0 kWh
